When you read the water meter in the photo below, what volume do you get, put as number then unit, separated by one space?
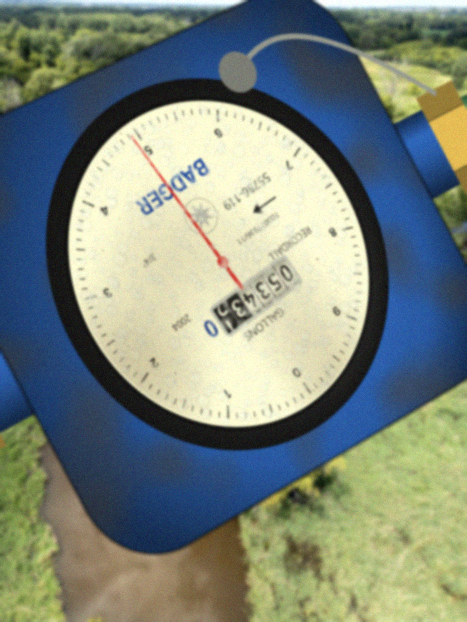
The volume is 534314.9 gal
